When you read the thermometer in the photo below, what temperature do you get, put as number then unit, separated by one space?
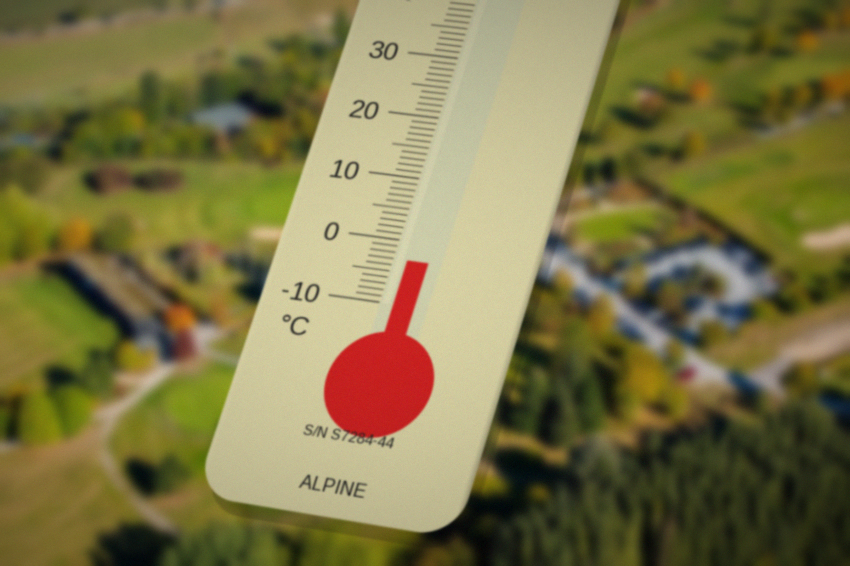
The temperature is -3 °C
